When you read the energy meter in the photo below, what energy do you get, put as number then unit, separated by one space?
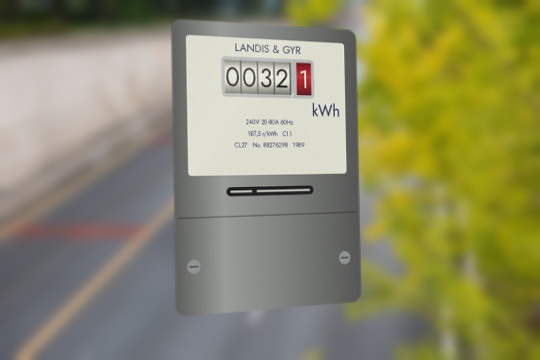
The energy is 32.1 kWh
